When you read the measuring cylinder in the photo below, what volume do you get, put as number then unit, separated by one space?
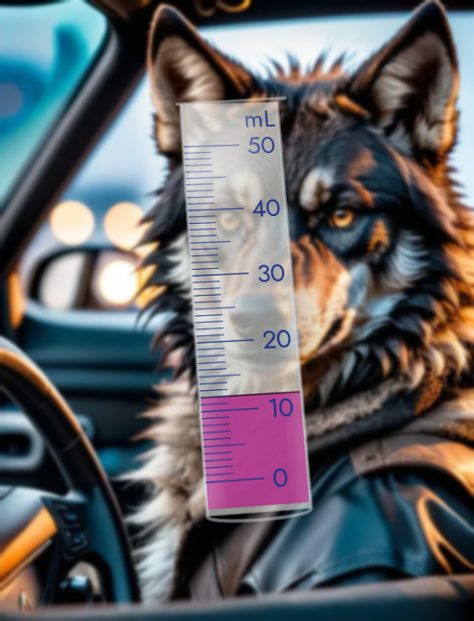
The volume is 12 mL
